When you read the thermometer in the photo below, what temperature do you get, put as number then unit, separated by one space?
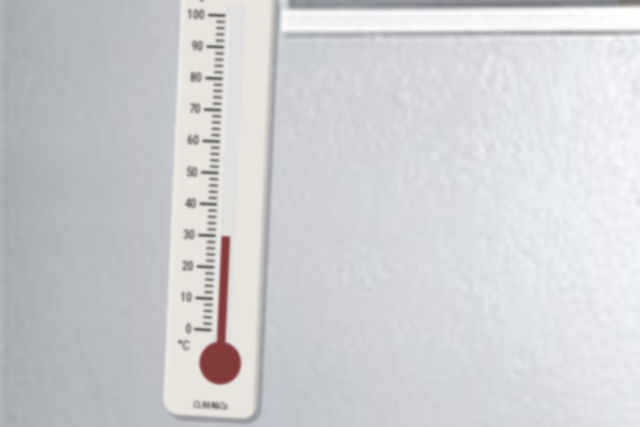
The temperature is 30 °C
